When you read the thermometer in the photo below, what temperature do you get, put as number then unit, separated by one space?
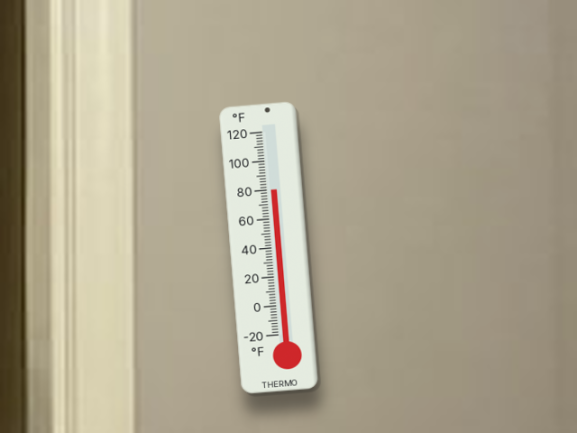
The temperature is 80 °F
